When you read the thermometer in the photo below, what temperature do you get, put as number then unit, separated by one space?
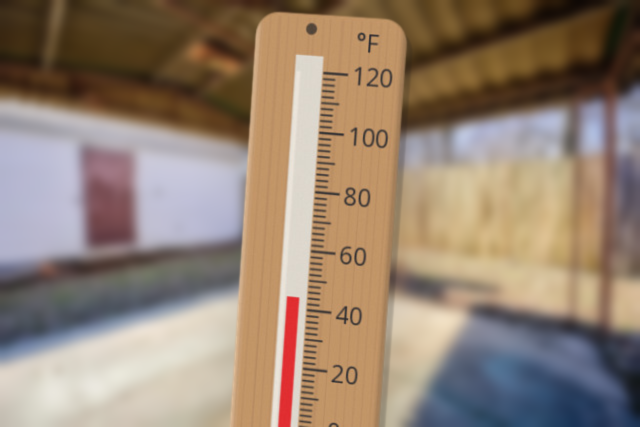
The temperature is 44 °F
